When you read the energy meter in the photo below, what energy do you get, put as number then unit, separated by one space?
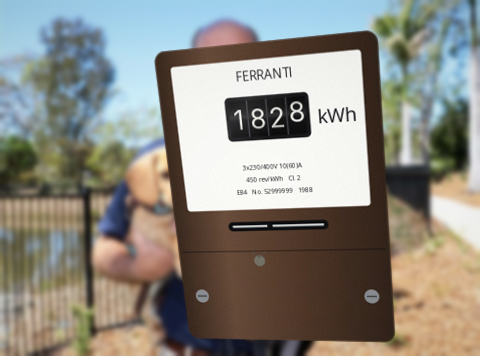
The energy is 1828 kWh
